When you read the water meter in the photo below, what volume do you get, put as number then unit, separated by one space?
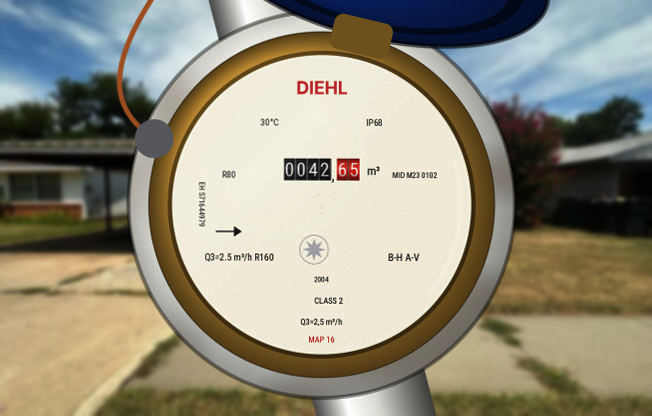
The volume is 42.65 m³
